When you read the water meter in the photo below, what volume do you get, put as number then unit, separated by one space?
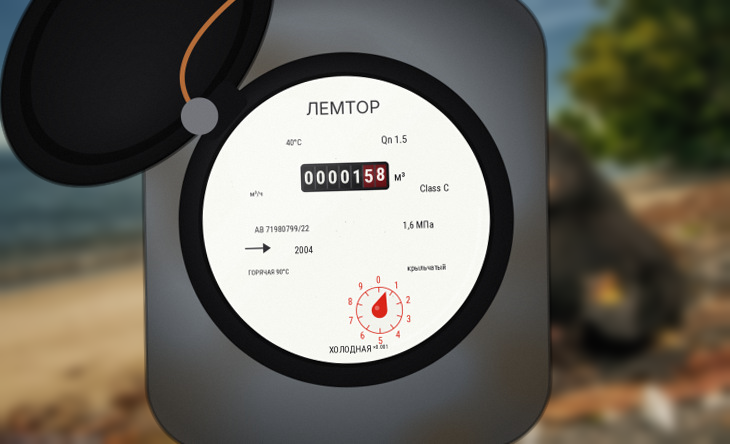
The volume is 1.580 m³
